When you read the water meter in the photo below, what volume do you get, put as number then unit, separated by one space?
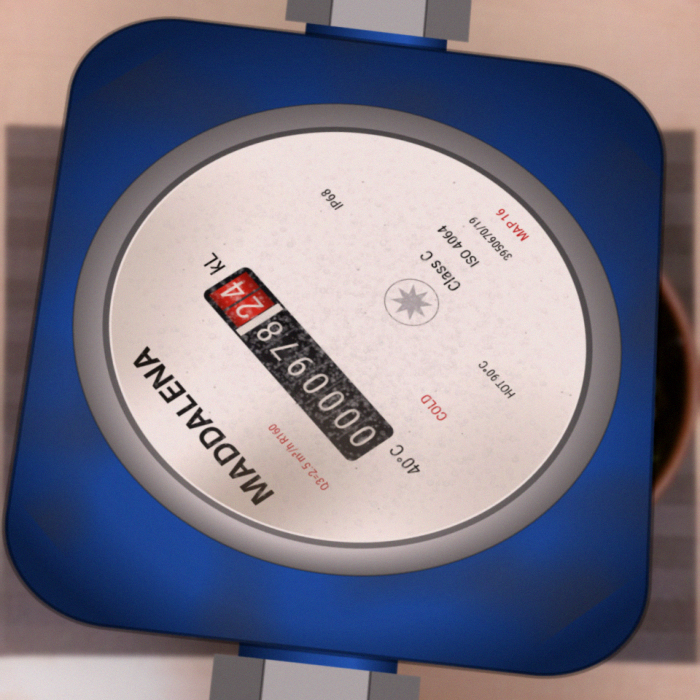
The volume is 978.24 kL
